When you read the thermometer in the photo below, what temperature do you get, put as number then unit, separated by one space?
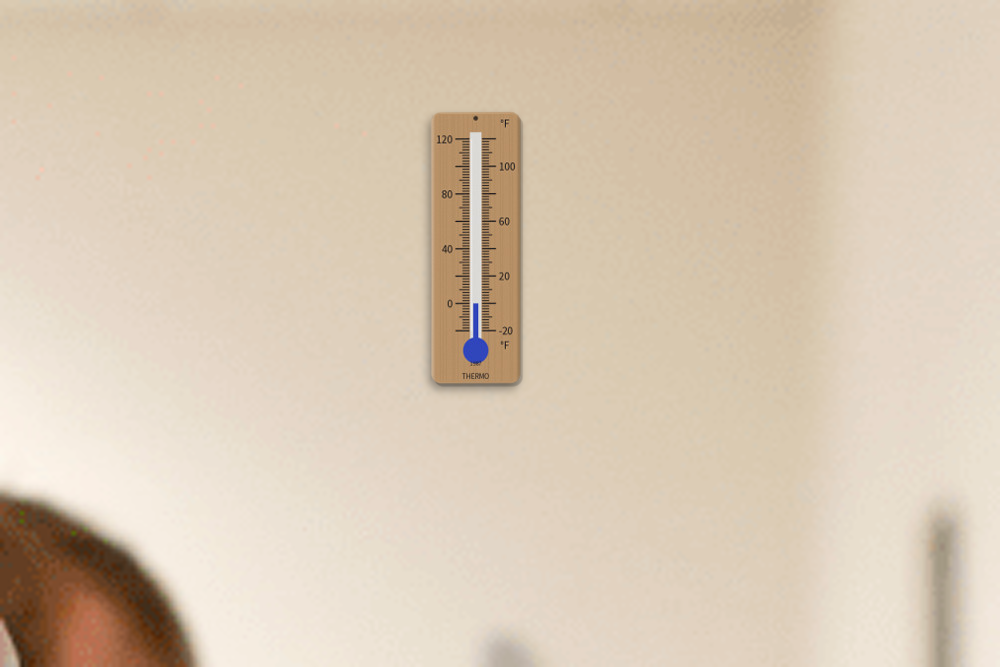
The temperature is 0 °F
